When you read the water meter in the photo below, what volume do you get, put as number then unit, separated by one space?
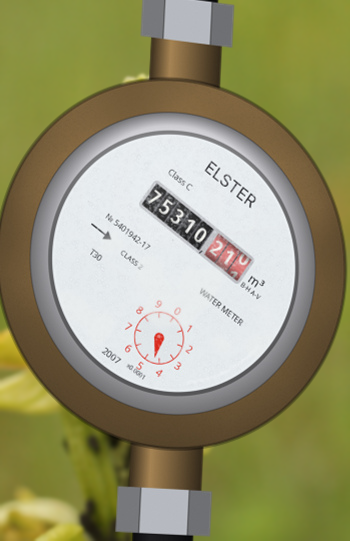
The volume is 75310.2104 m³
